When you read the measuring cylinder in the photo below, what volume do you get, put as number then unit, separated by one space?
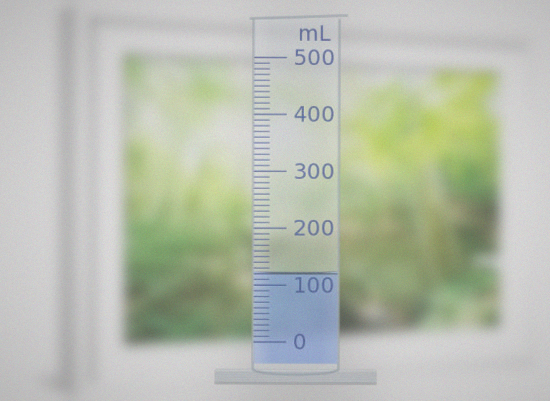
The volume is 120 mL
